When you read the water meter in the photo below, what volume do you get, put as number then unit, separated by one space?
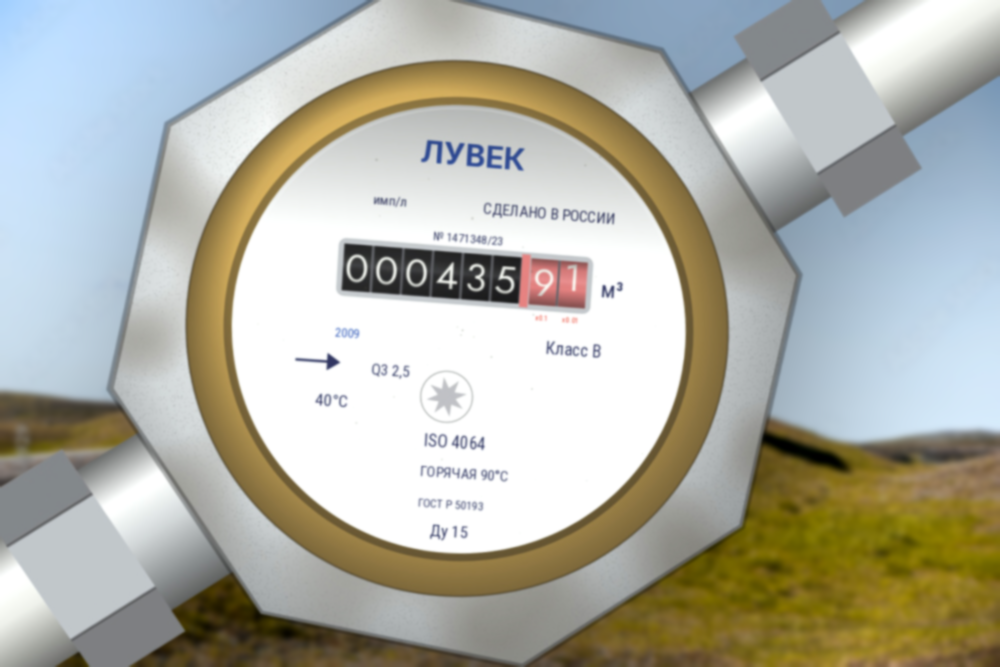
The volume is 435.91 m³
